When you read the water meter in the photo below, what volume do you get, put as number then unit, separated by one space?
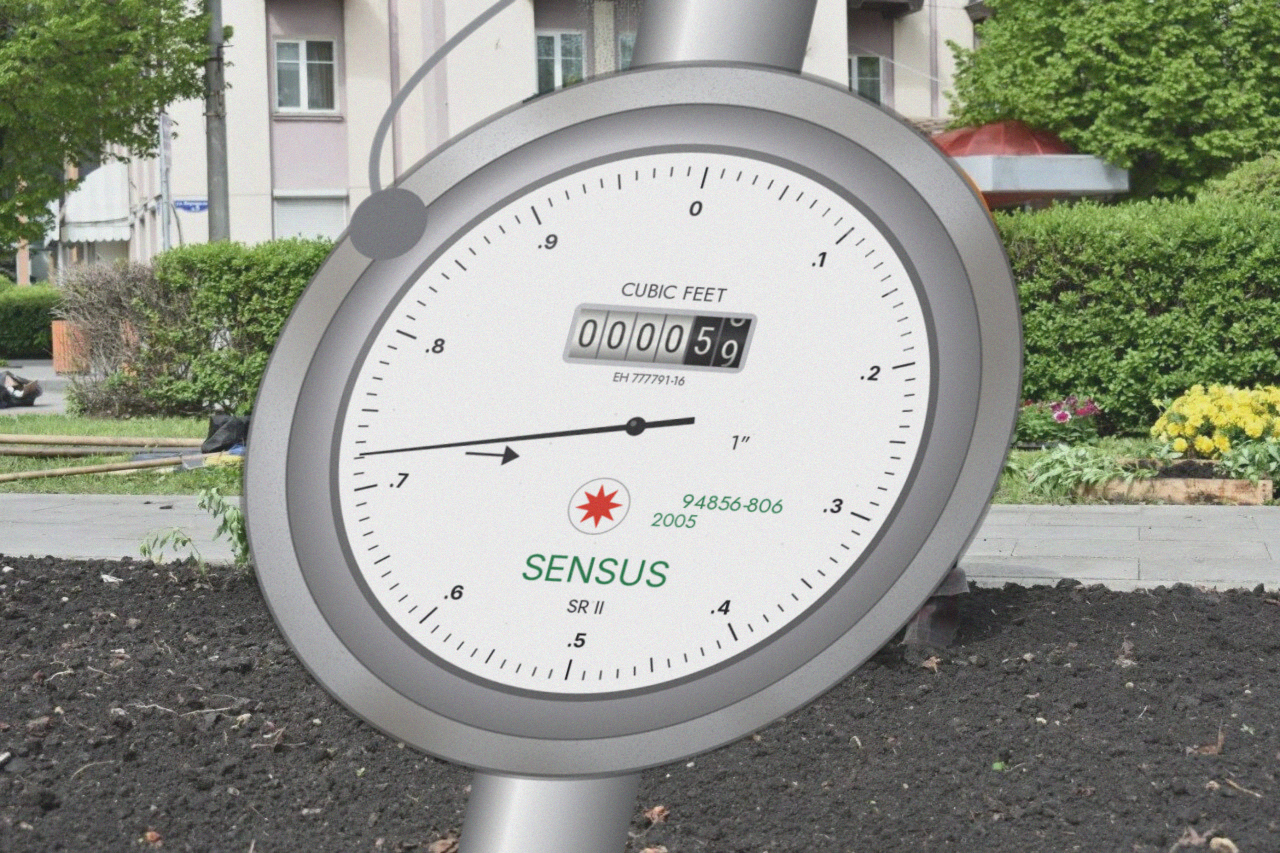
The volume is 58.72 ft³
